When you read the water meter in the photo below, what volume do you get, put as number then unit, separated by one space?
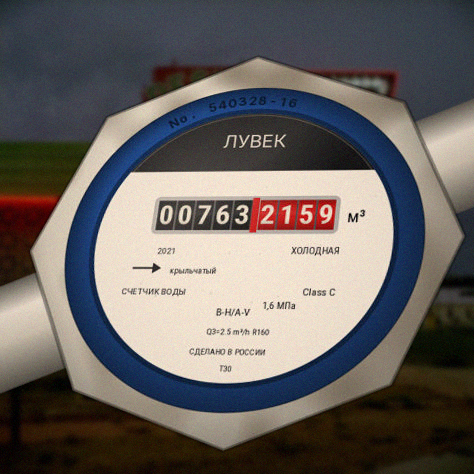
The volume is 763.2159 m³
